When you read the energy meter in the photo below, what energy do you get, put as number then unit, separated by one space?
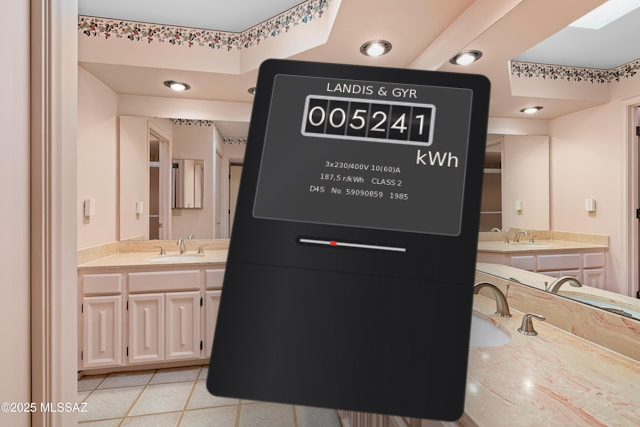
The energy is 5241 kWh
